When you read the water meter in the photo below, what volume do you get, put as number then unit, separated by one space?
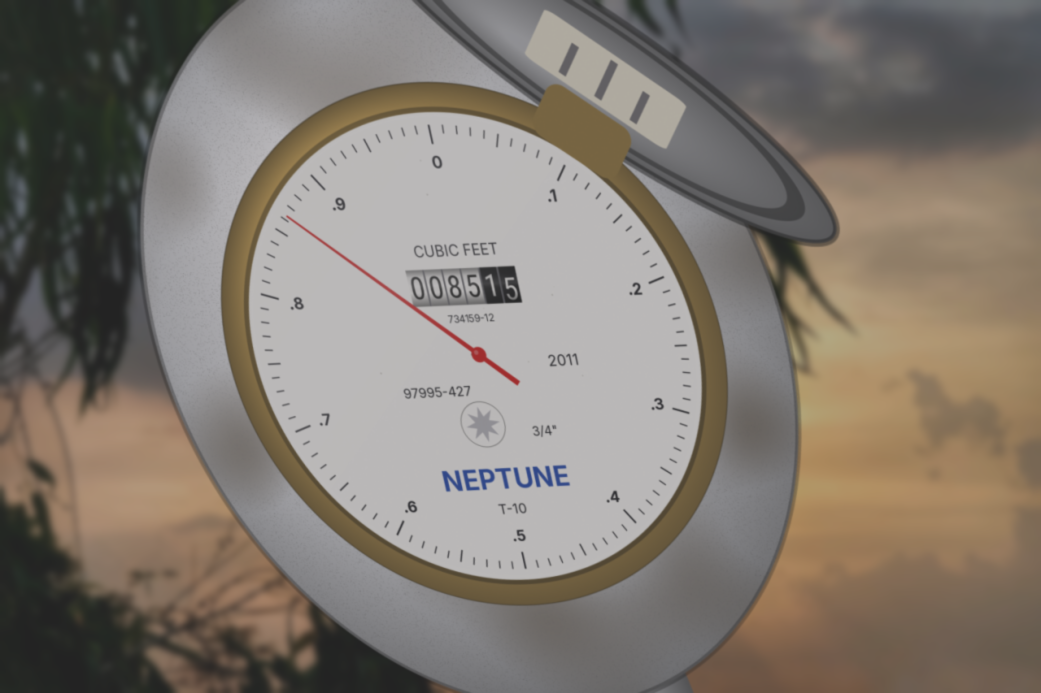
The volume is 8514.86 ft³
